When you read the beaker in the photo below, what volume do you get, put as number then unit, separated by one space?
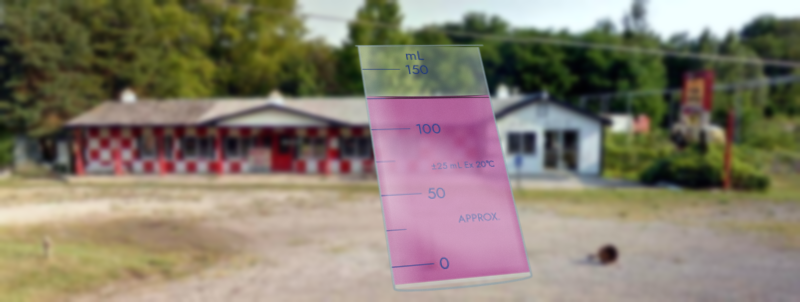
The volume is 125 mL
